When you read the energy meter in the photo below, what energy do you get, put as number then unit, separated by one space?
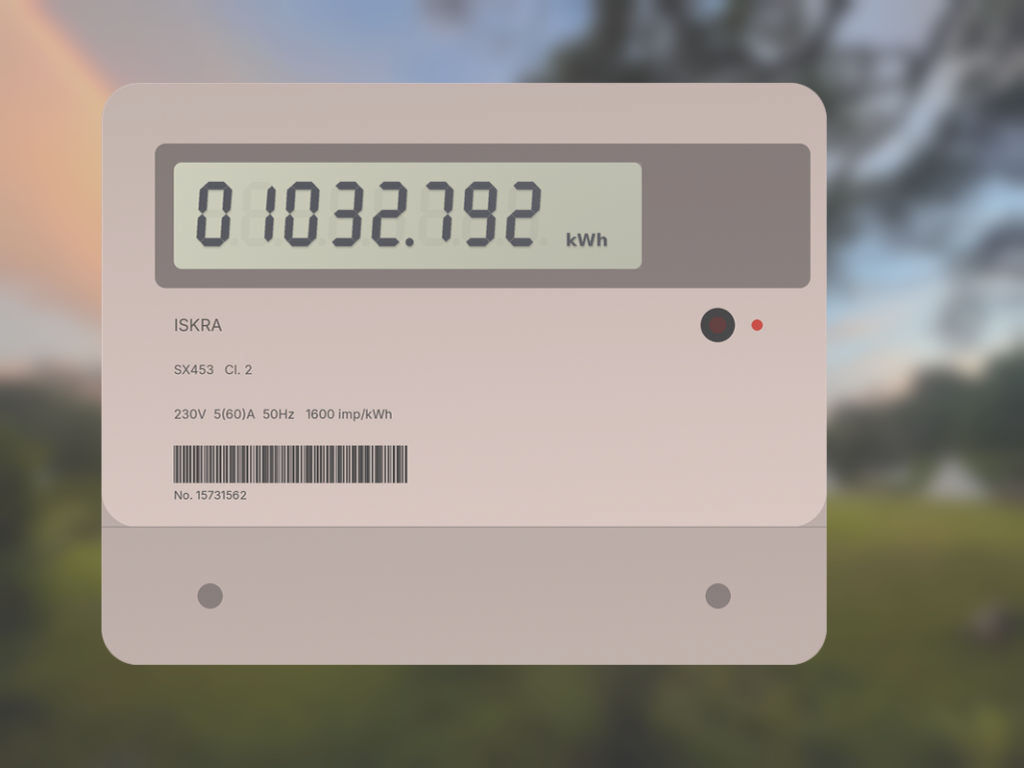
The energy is 1032.792 kWh
